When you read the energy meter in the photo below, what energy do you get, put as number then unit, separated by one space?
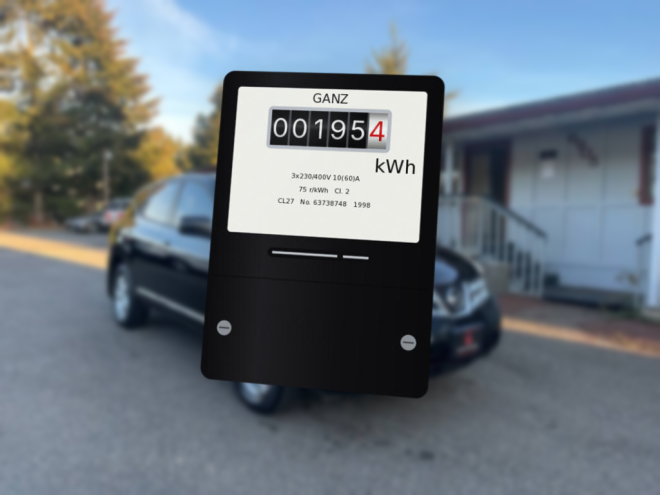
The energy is 195.4 kWh
